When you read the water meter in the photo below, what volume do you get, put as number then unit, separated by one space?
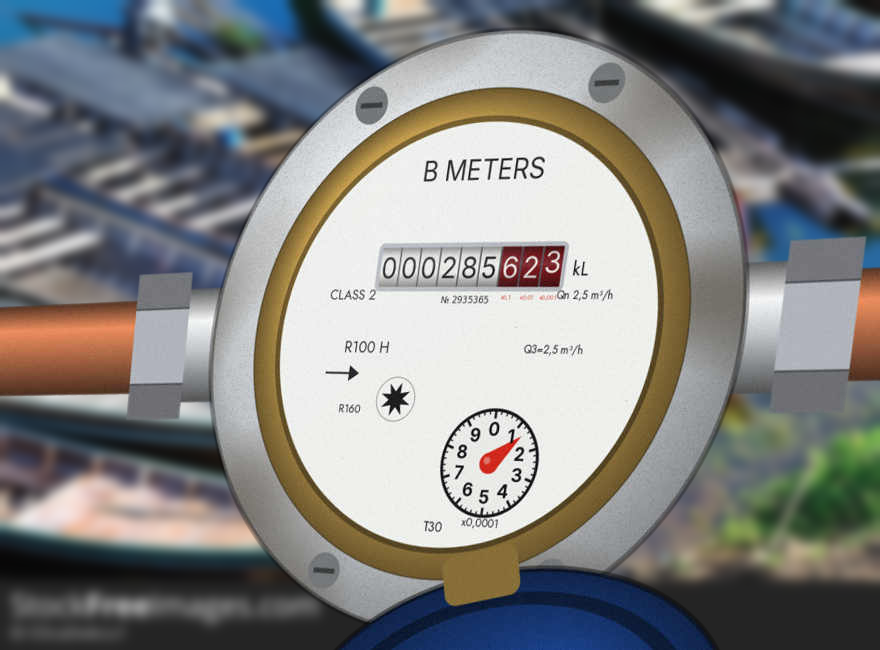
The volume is 285.6231 kL
